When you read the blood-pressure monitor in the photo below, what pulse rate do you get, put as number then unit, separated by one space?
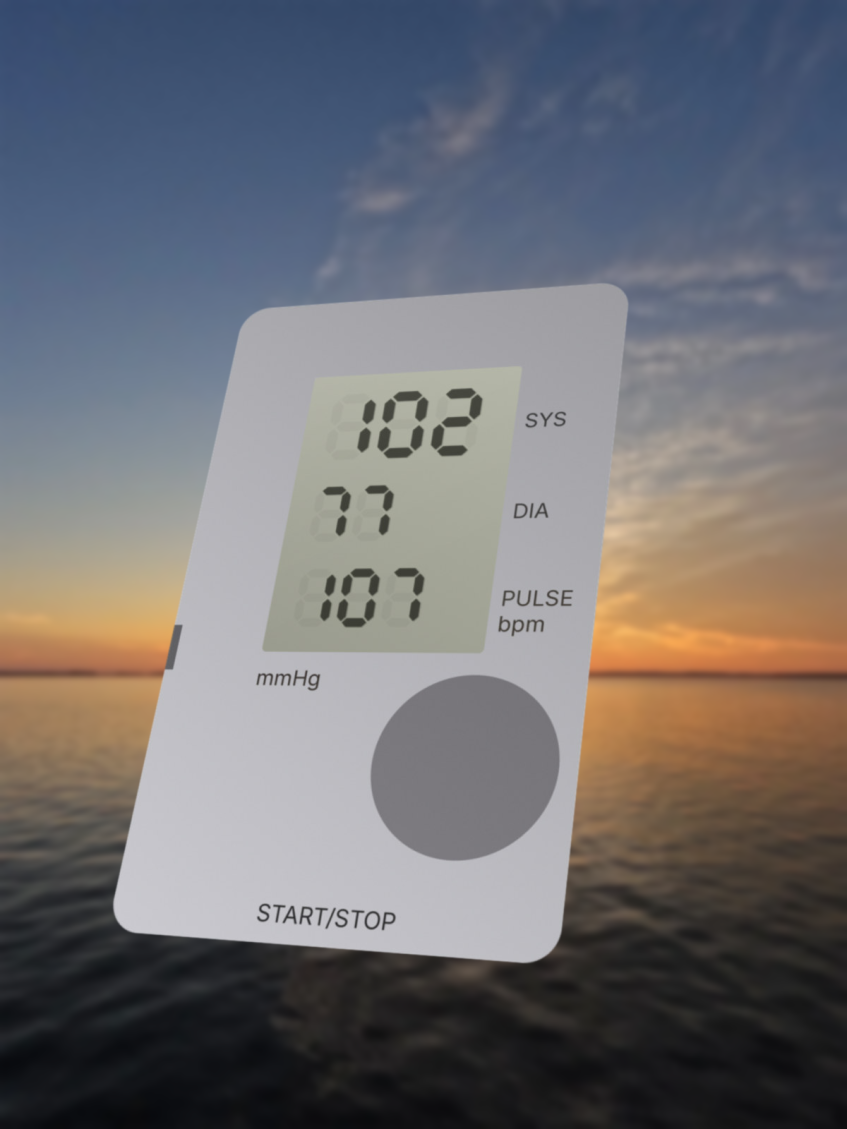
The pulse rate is 107 bpm
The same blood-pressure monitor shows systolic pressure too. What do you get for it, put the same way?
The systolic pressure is 102 mmHg
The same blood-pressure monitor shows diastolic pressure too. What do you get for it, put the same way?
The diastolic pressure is 77 mmHg
